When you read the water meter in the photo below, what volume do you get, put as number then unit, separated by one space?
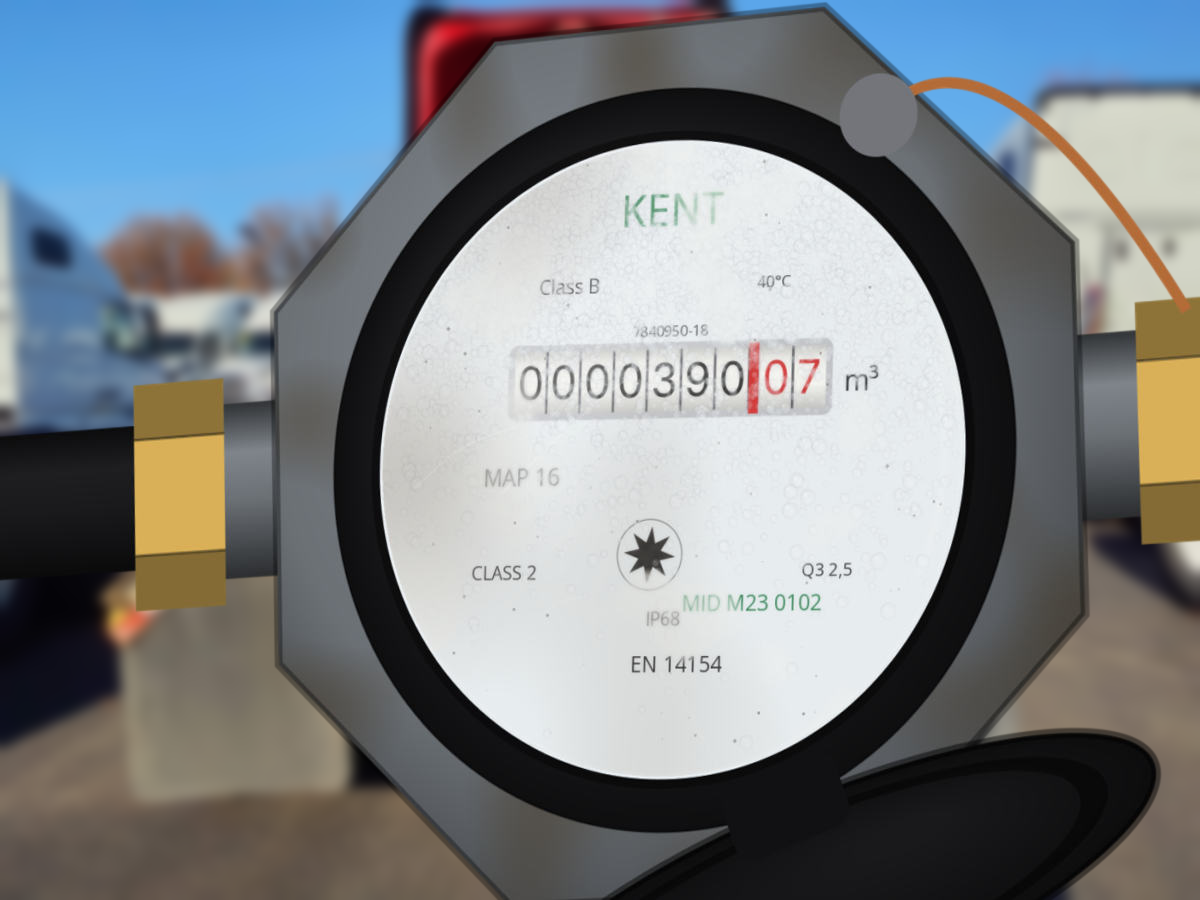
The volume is 390.07 m³
